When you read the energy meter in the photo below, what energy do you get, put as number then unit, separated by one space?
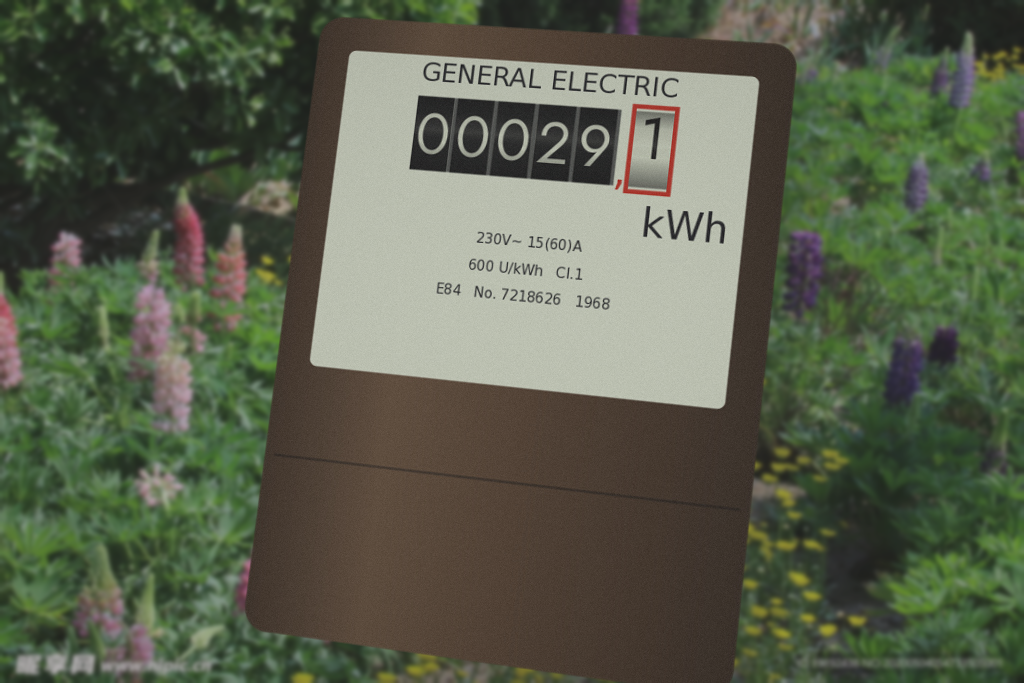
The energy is 29.1 kWh
